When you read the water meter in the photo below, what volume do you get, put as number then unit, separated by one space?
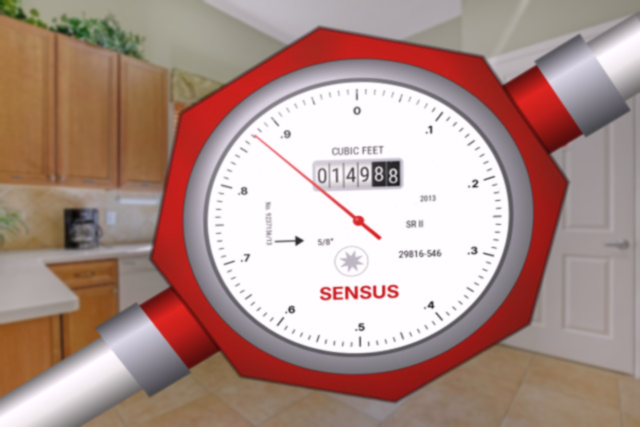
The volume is 14987.87 ft³
